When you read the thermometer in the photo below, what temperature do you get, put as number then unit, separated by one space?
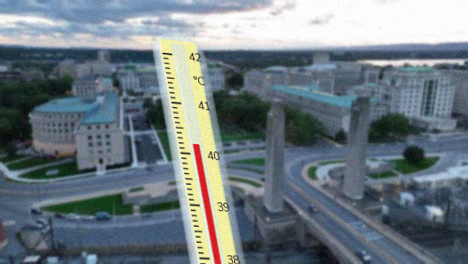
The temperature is 40.2 °C
